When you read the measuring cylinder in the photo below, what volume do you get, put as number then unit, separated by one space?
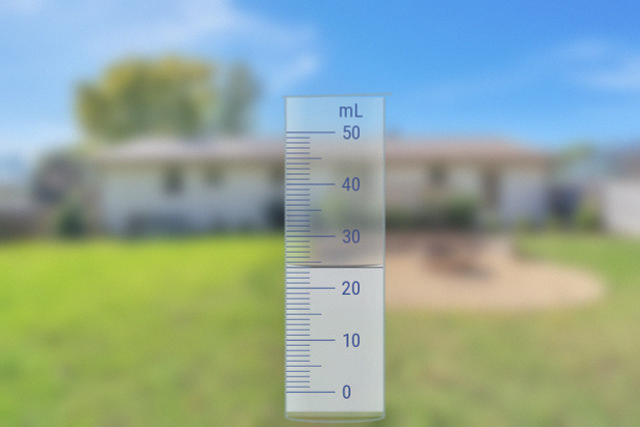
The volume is 24 mL
